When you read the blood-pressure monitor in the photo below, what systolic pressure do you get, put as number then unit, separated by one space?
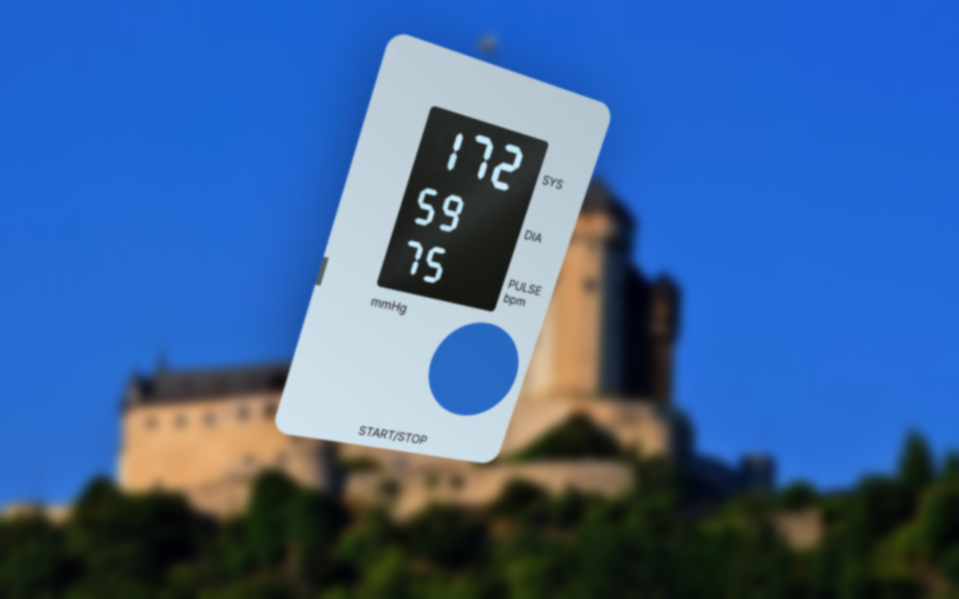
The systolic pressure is 172 mmHg
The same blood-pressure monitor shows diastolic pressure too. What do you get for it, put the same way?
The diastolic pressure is 59 mmHg
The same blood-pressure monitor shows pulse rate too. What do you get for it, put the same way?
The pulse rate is 75 bpm
